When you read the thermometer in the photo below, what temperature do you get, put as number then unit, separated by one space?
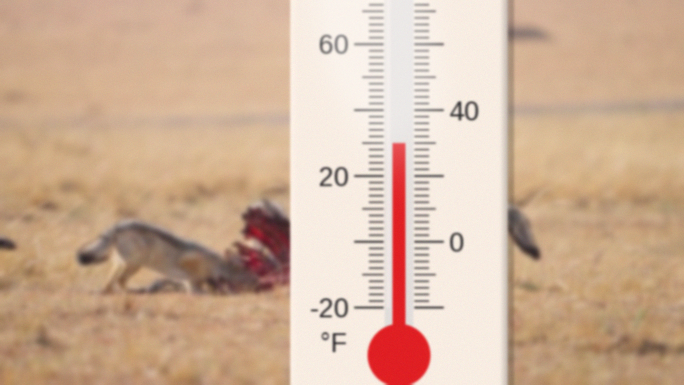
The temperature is 30 °F
